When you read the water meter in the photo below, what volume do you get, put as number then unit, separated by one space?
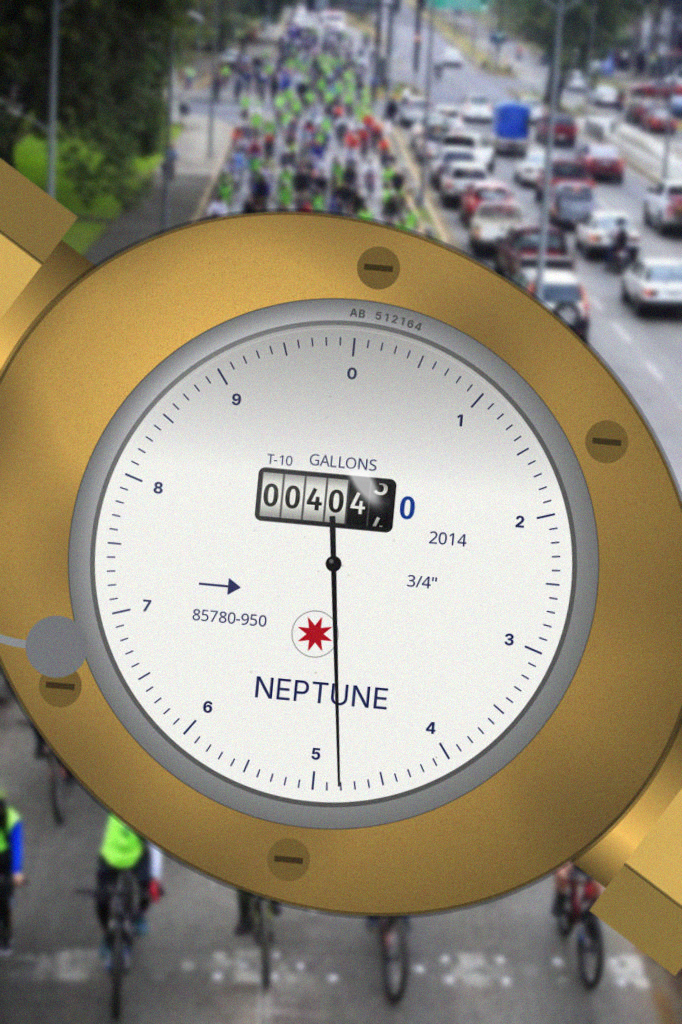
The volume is 40434.8 gal
